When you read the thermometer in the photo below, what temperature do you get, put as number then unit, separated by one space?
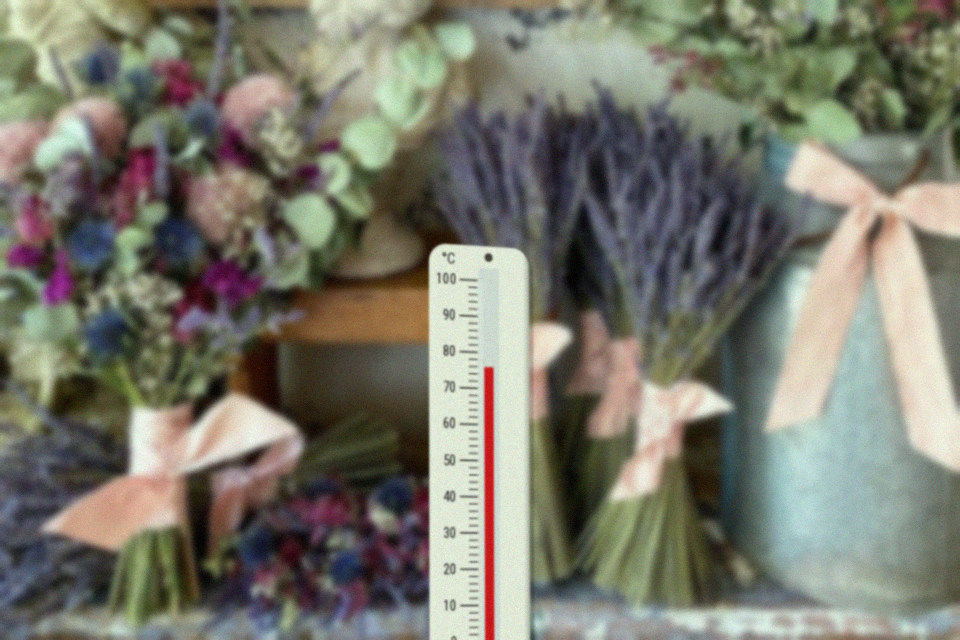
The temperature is 76 °C
